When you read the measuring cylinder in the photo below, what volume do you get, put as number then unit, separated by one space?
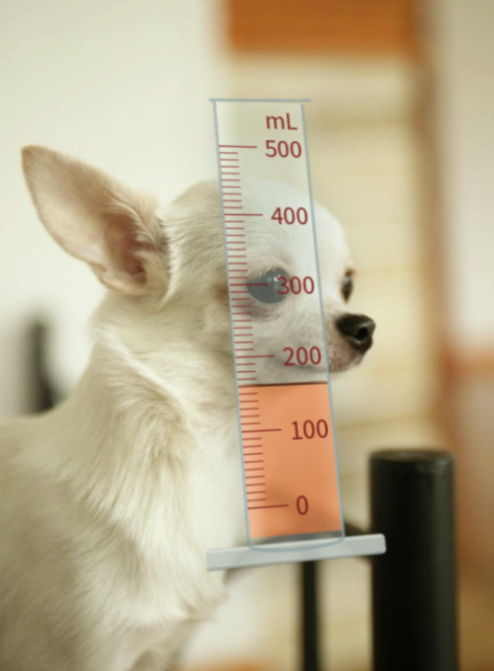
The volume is 160 mL
